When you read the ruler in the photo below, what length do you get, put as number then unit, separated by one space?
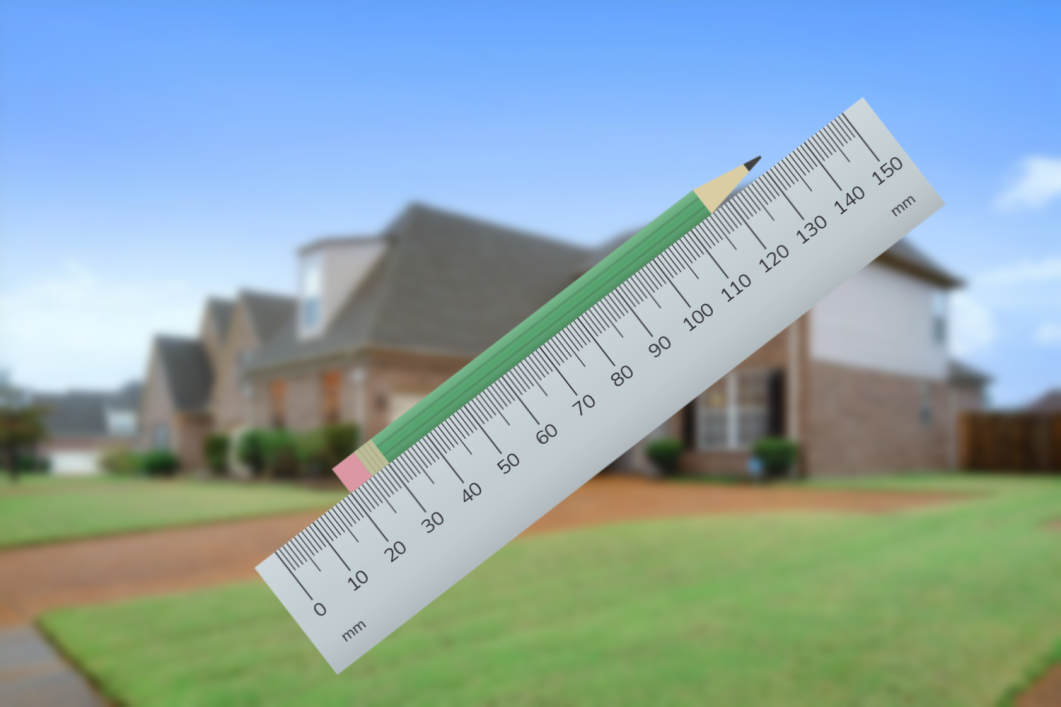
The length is 111 mm
